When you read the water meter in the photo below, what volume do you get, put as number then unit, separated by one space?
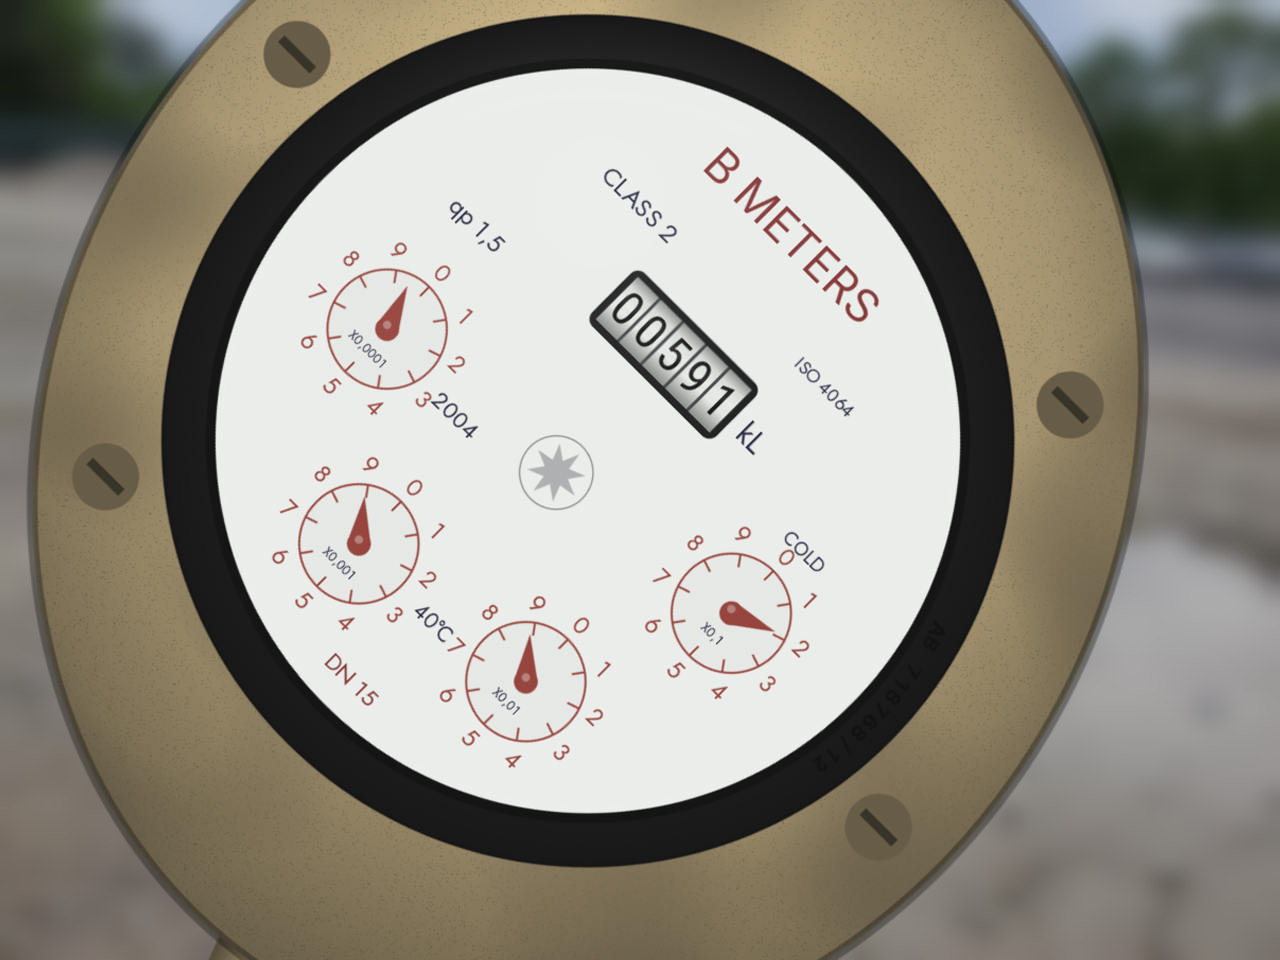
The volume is 591.1889 kL
